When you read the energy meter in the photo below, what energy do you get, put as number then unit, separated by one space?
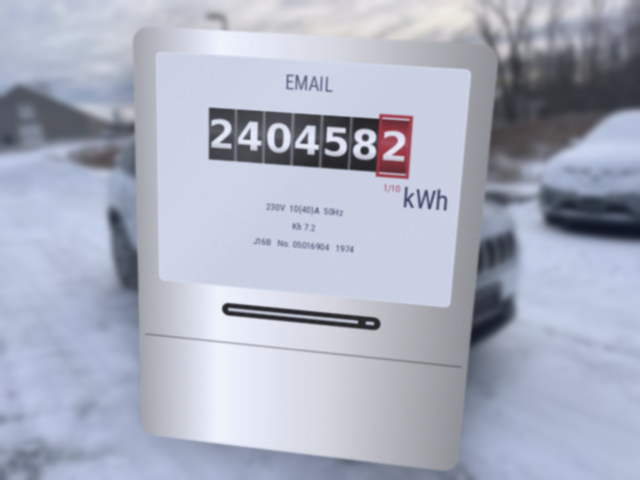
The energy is 240458.2 kWh
